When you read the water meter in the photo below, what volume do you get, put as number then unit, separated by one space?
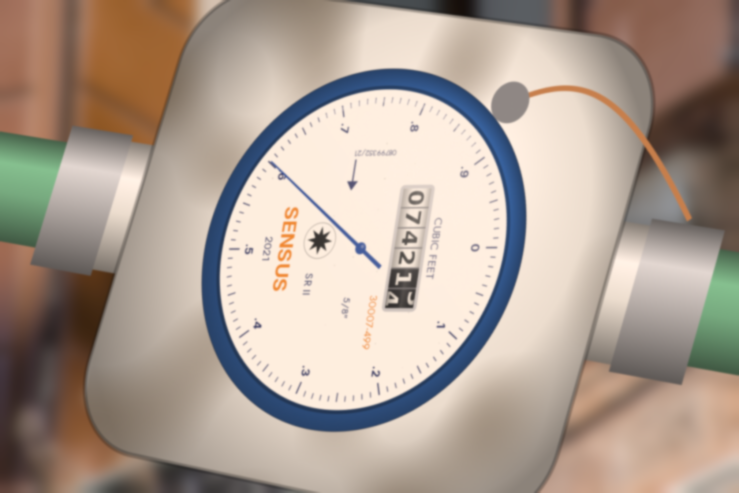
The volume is 74213.60 ft³
